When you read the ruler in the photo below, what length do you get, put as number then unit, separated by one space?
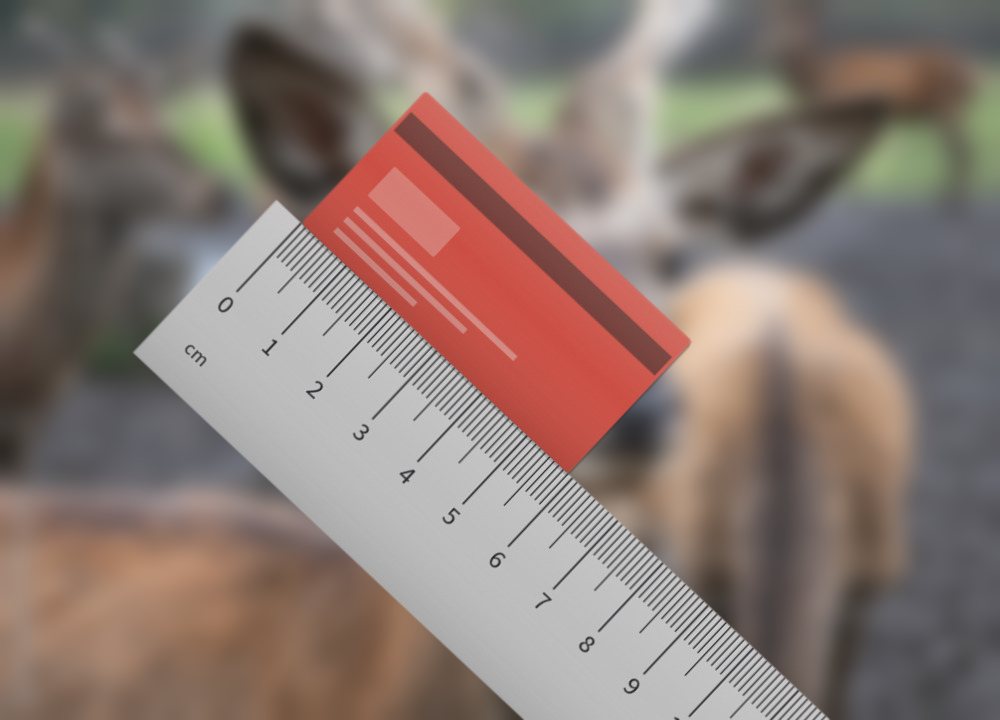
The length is 5.9 cm
